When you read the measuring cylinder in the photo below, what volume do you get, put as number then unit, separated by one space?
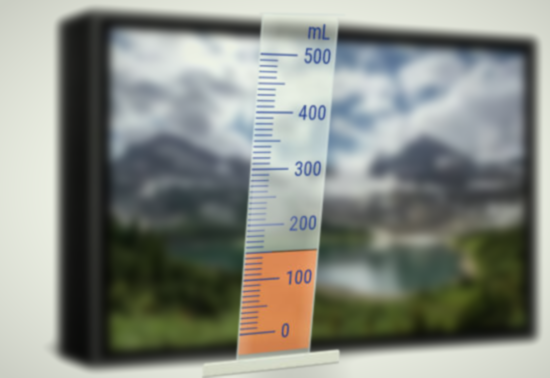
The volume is 150 mL
